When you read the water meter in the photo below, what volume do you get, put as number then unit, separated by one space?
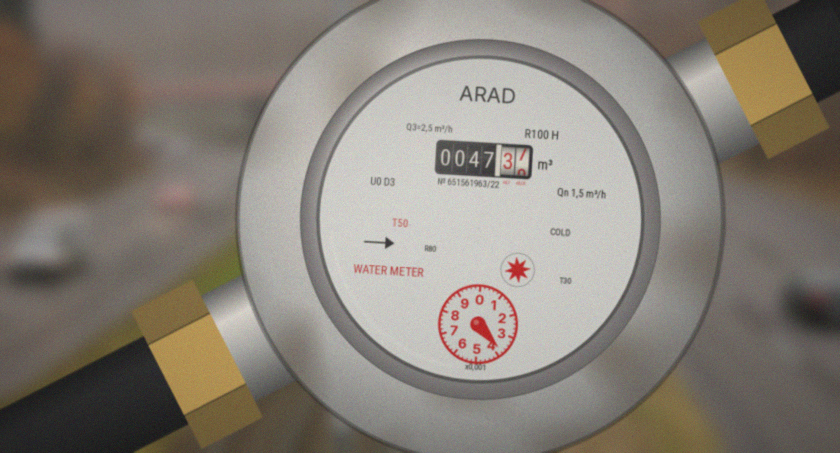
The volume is 47.373 m³
